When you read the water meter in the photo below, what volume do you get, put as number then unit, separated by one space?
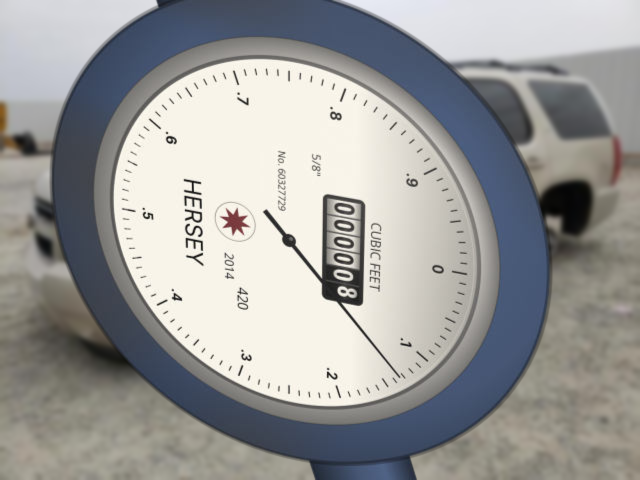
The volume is 8.13 ft³
